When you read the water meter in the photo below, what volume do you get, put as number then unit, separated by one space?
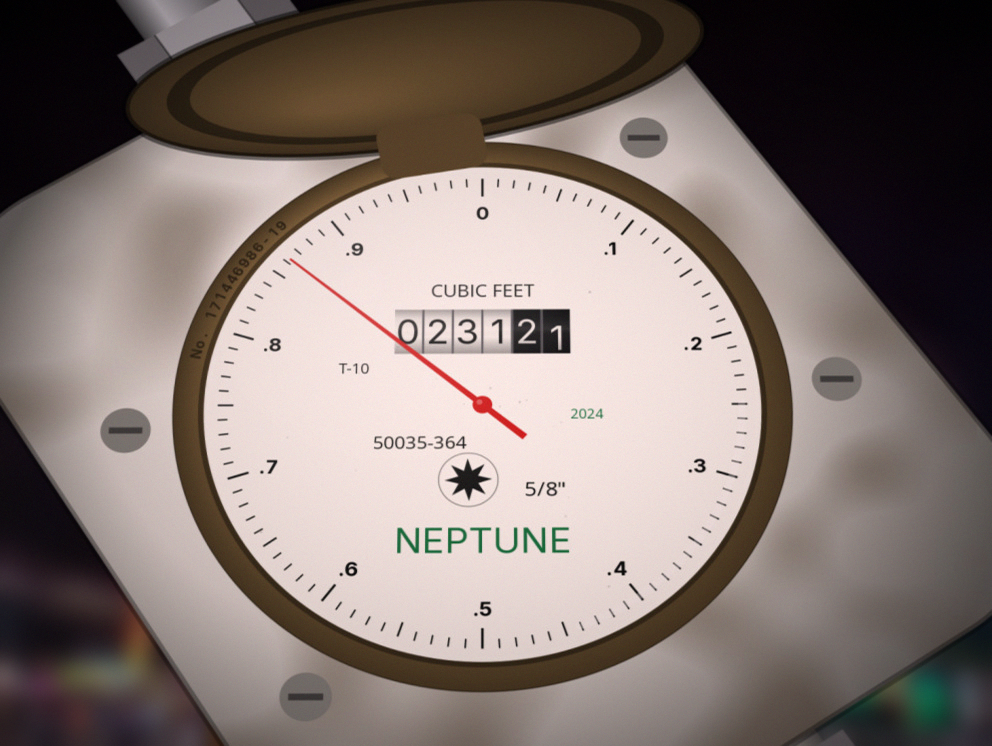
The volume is 23120.86 ft³
